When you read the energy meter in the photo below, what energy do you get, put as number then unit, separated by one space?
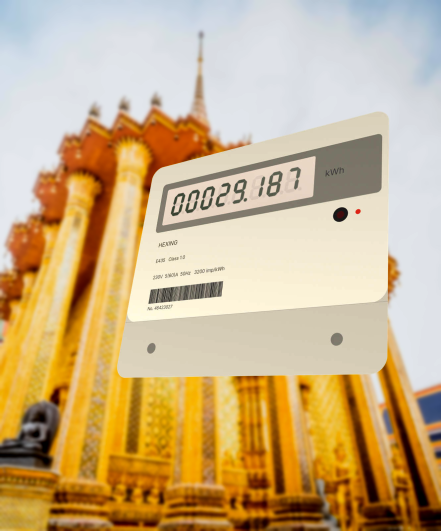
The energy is 29.187 kWh
